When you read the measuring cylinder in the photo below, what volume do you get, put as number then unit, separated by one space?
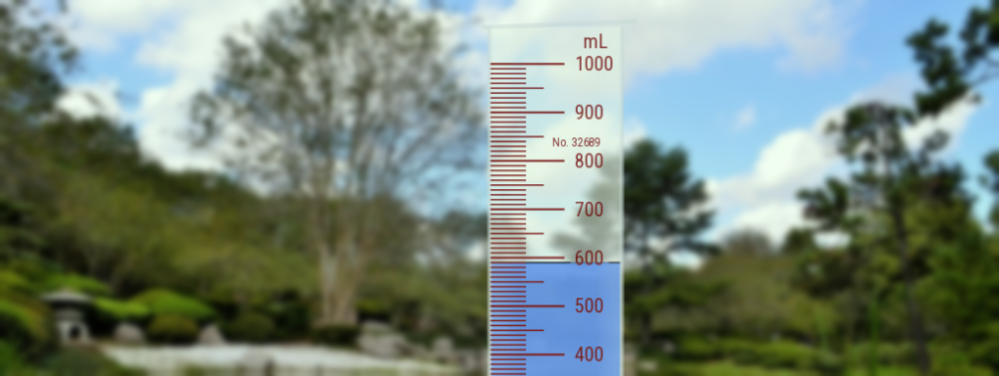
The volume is 590 mL
